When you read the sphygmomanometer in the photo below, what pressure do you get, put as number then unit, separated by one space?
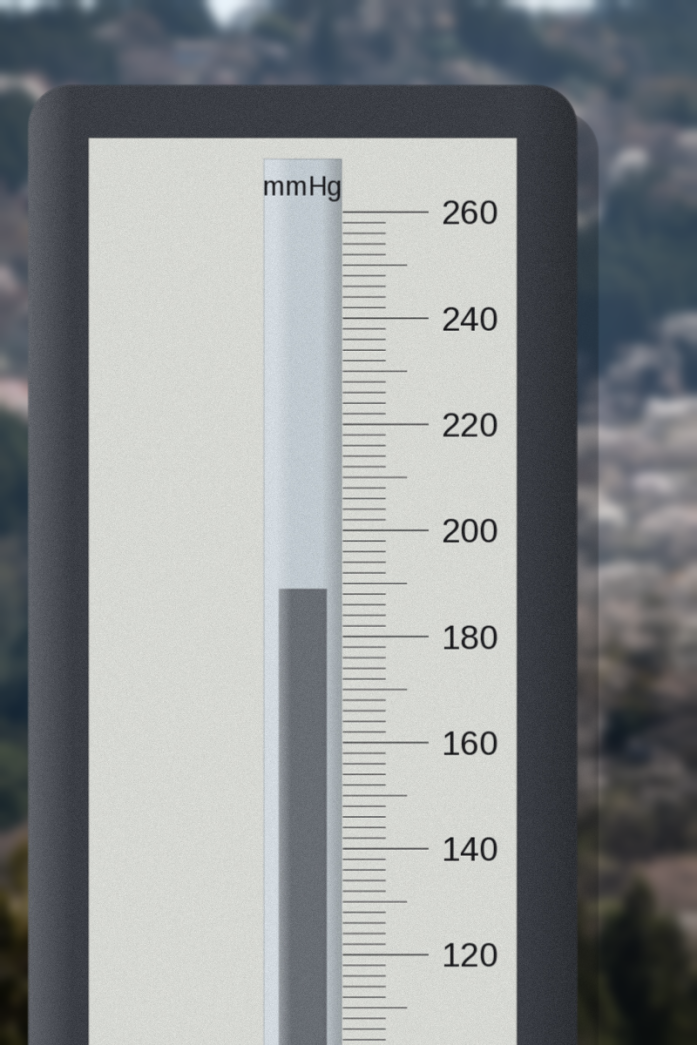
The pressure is 189 mmHg
